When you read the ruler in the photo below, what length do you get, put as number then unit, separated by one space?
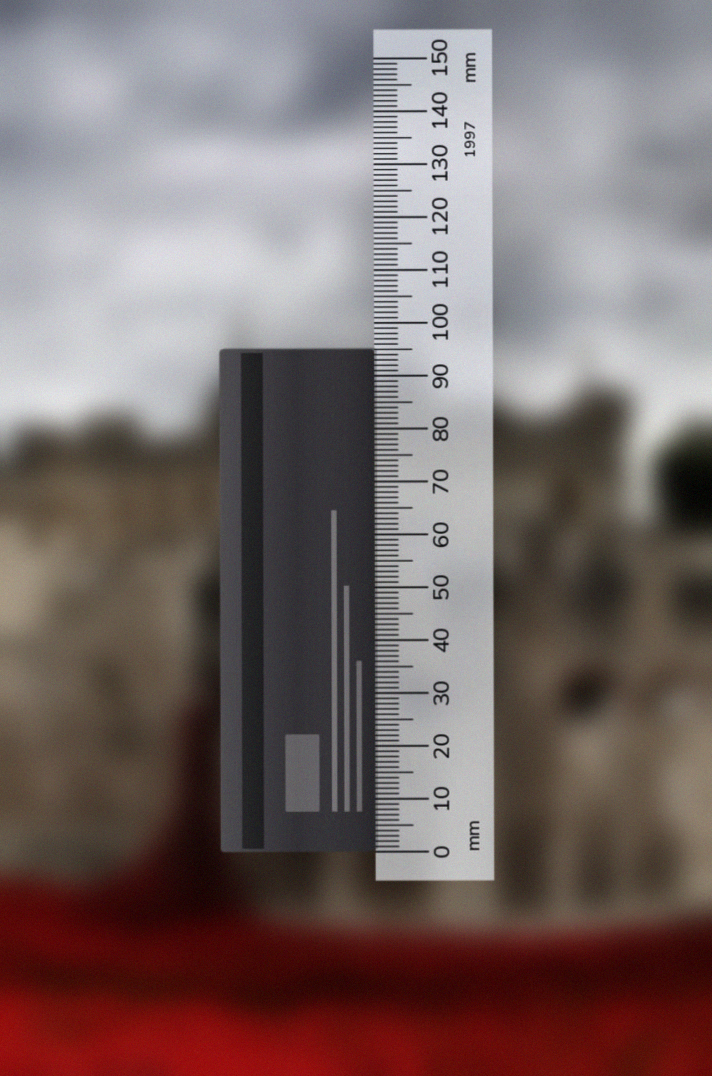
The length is 95 mm
